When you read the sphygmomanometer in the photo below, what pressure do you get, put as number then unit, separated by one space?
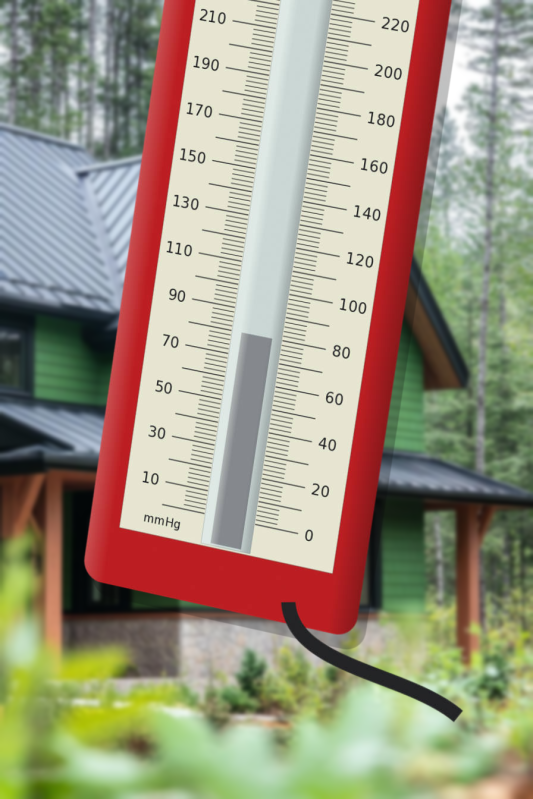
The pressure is 80 mmHg
